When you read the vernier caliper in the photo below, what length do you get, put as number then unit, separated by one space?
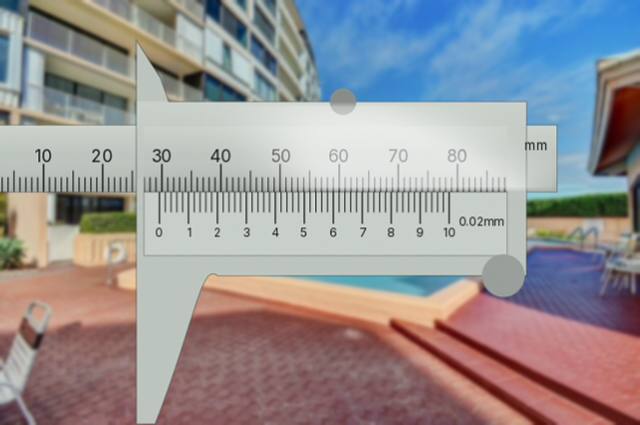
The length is 29.6 mm
